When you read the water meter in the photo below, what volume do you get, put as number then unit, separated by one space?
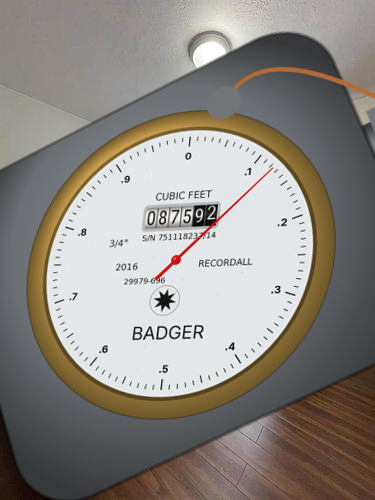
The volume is 87592.12 ft³
